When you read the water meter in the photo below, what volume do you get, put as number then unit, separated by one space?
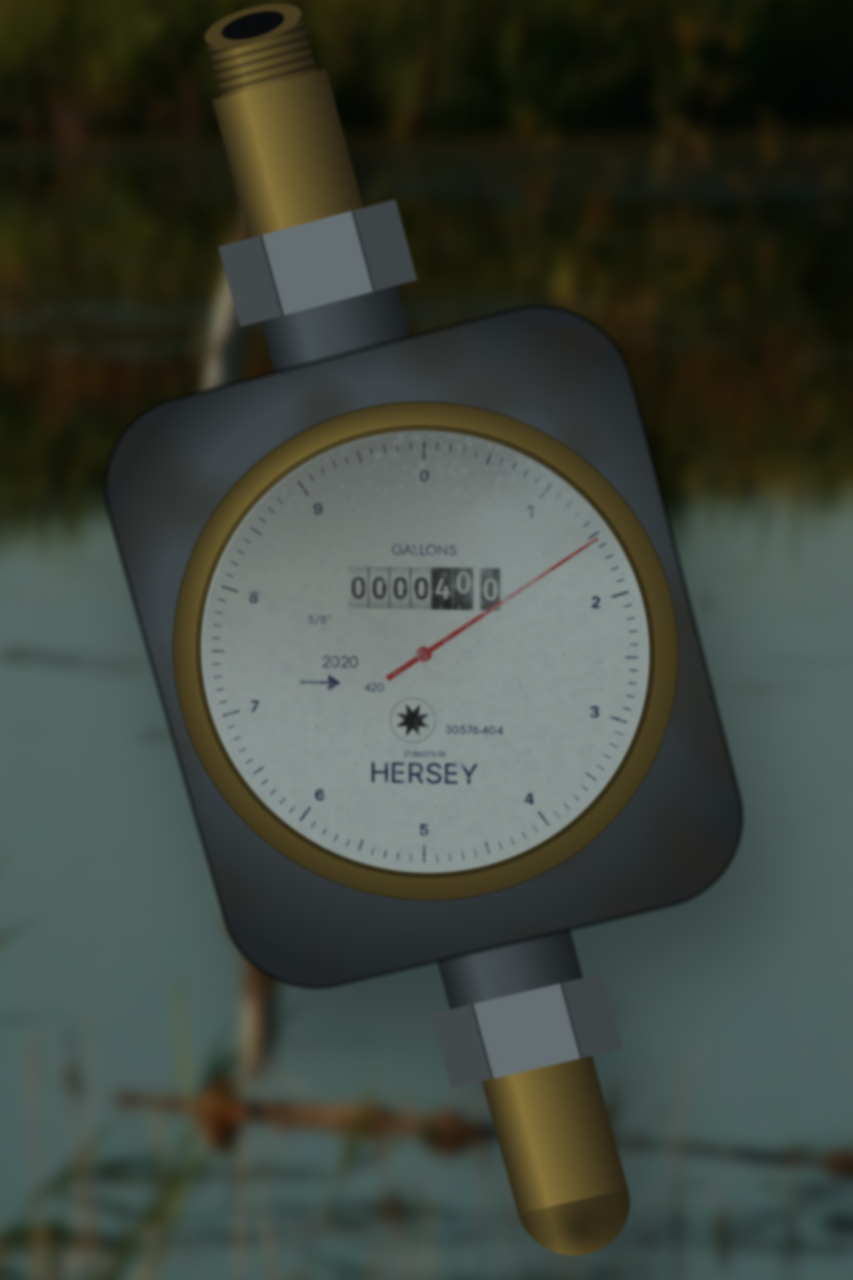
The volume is 401.5 gal
